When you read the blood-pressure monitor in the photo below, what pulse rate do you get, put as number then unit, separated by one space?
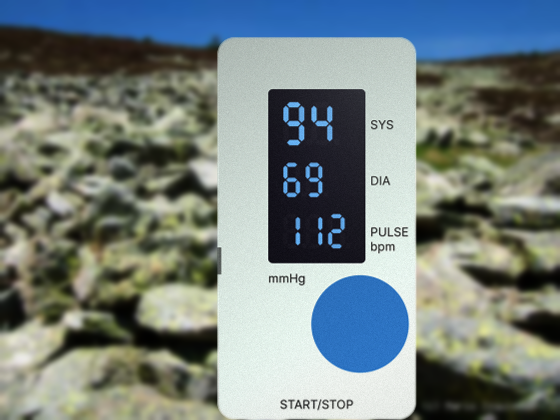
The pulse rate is 112 bpm
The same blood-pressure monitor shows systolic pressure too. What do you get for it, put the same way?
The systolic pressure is 94 mmHg
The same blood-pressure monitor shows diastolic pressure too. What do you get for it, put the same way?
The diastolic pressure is 69 mmHg
